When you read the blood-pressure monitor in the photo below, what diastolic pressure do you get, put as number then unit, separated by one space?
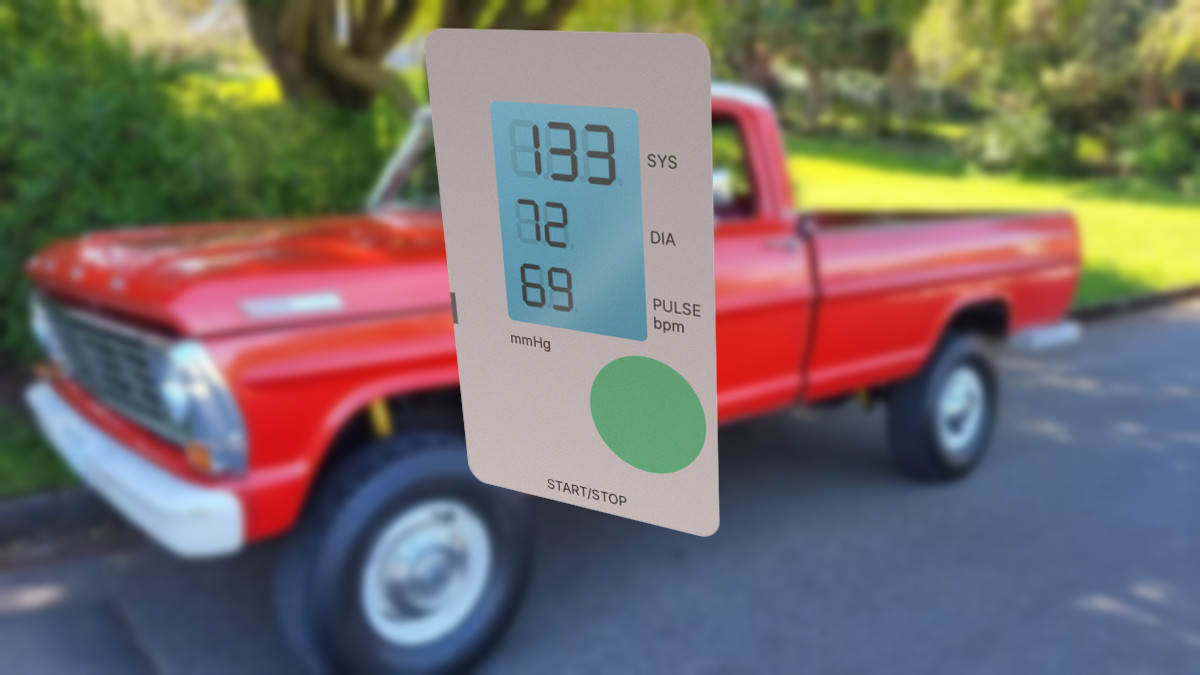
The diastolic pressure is 72 mmHg
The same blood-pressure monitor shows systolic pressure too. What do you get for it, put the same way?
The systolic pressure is 133 mmHg
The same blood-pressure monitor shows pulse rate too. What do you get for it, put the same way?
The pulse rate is 69 bpm
